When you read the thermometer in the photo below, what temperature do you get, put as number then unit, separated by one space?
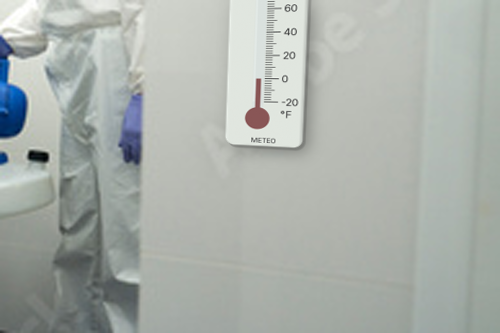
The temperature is 0 °F
